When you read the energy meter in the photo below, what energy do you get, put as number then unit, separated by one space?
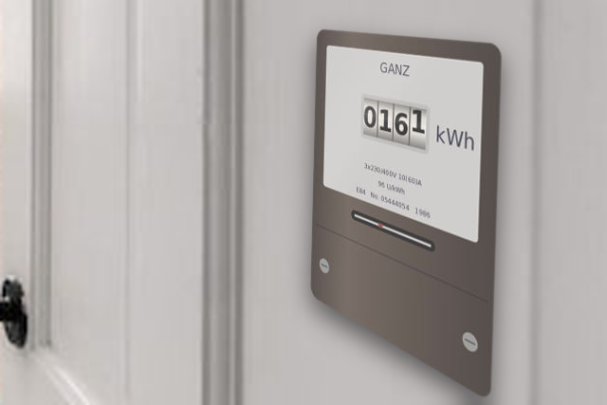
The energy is 161 kWh
